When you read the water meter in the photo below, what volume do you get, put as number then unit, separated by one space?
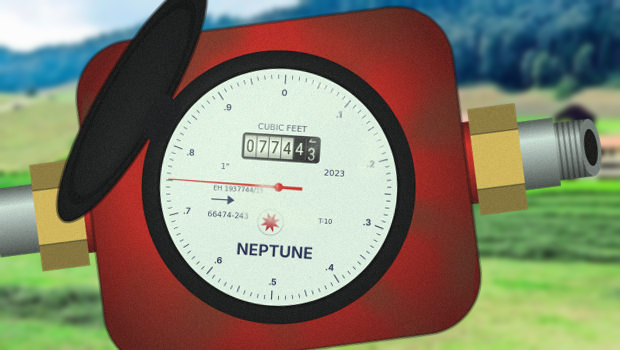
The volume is 77442.75 ft³
